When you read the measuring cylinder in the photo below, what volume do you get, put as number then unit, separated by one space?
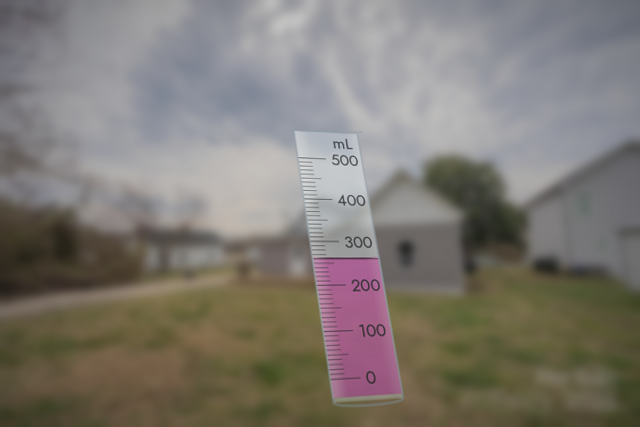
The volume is 260 mL
